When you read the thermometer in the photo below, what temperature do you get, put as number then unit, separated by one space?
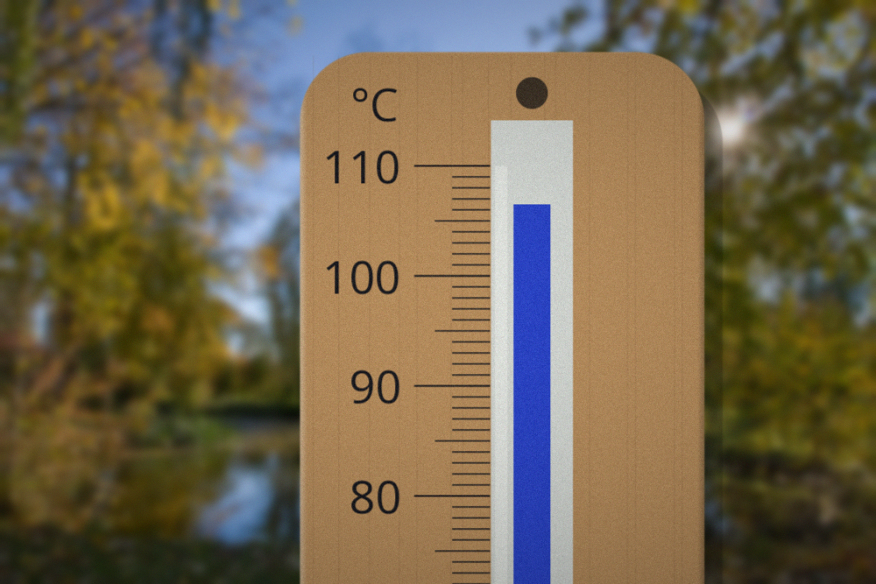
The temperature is 106.5 °C
